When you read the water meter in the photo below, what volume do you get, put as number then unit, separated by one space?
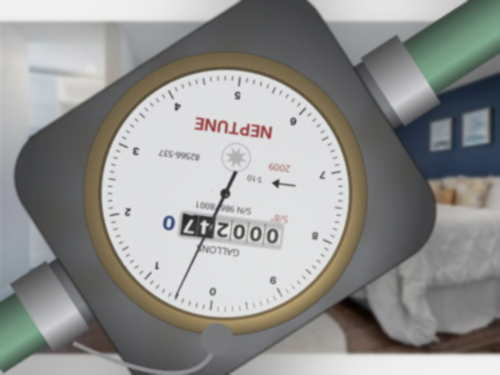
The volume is 2470.5 gal
